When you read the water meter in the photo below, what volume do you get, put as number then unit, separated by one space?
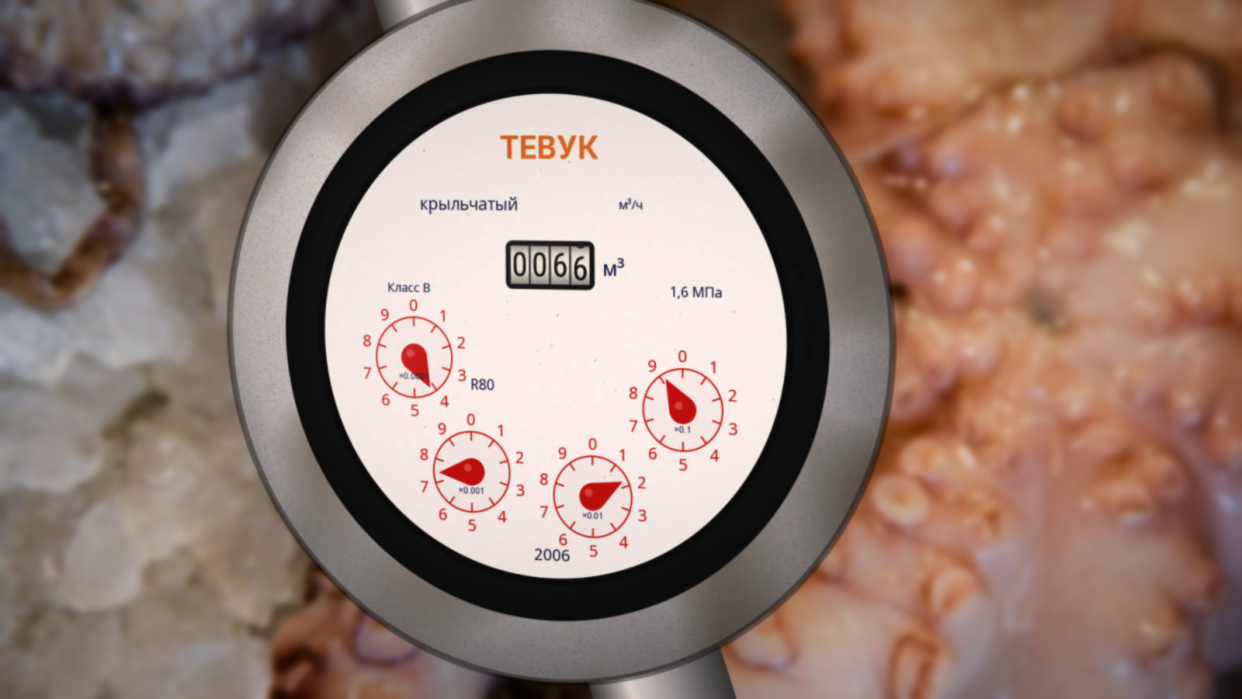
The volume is 65.9174 m³
